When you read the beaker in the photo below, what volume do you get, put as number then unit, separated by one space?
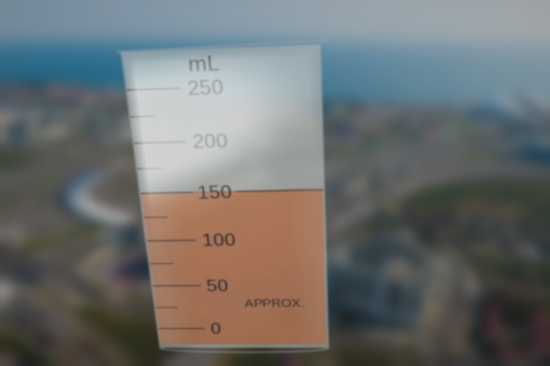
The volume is 150 mL
